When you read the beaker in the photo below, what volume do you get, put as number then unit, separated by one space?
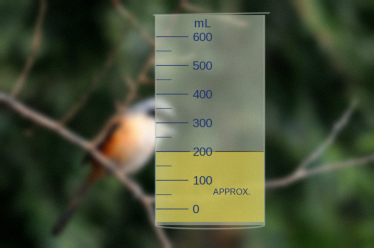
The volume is 200 mL
